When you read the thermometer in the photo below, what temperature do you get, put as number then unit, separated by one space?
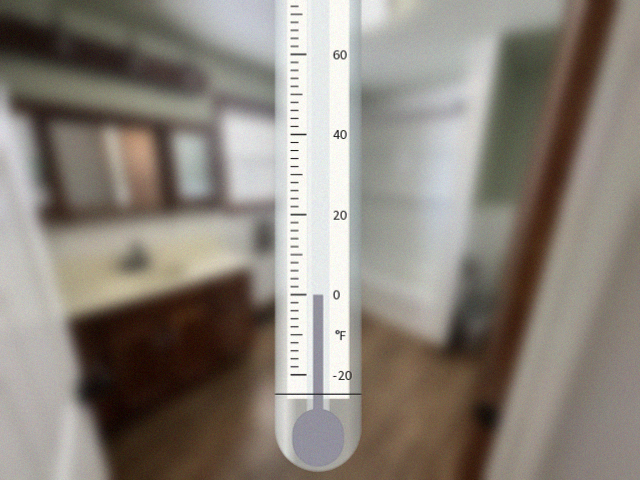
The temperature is 0 °F
